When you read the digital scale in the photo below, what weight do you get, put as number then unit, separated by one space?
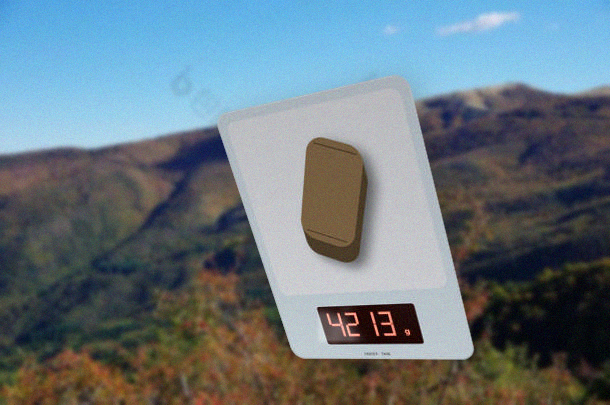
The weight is 4213 g
